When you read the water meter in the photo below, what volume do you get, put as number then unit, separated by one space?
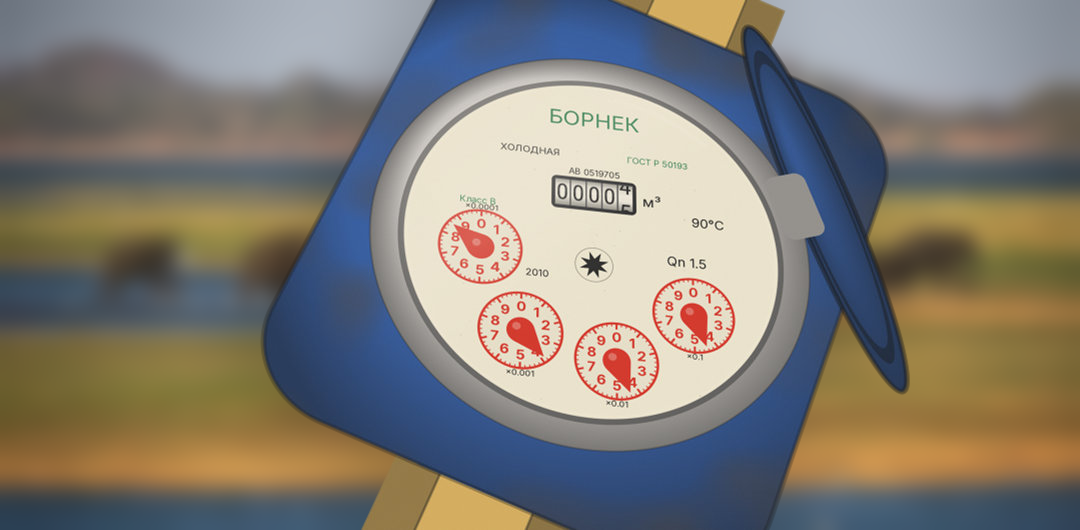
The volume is 4.4438 m³
